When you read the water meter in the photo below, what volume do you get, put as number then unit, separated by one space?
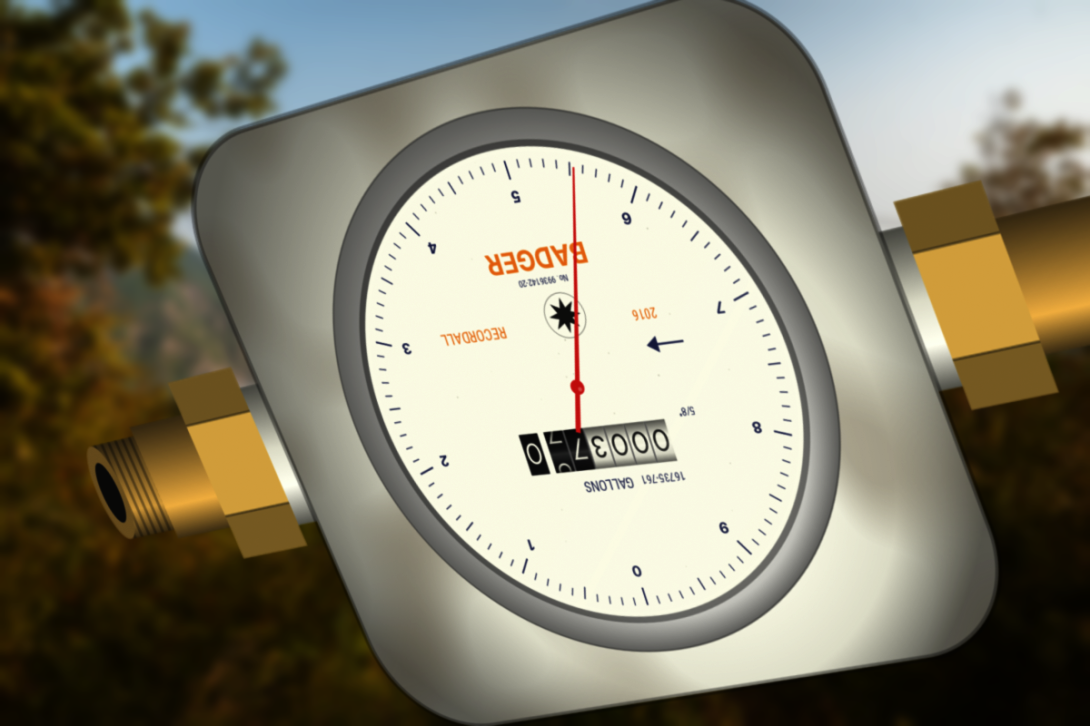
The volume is 3765.5 gal
